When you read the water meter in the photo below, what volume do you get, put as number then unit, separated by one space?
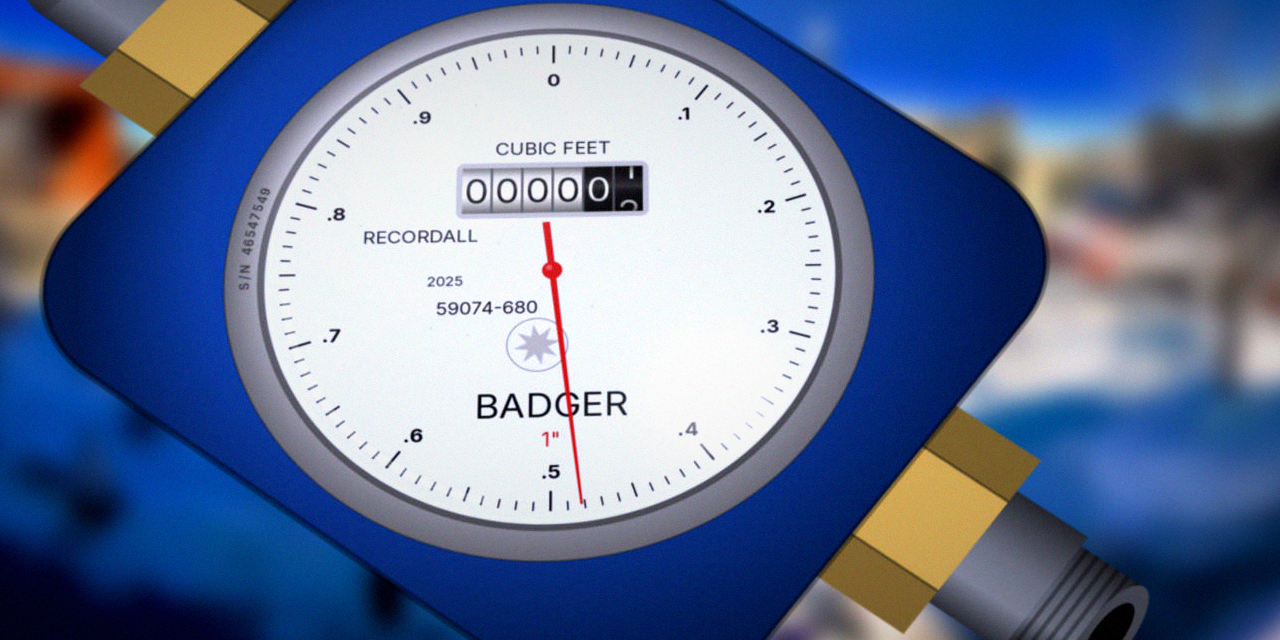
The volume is 1.48 ft³
